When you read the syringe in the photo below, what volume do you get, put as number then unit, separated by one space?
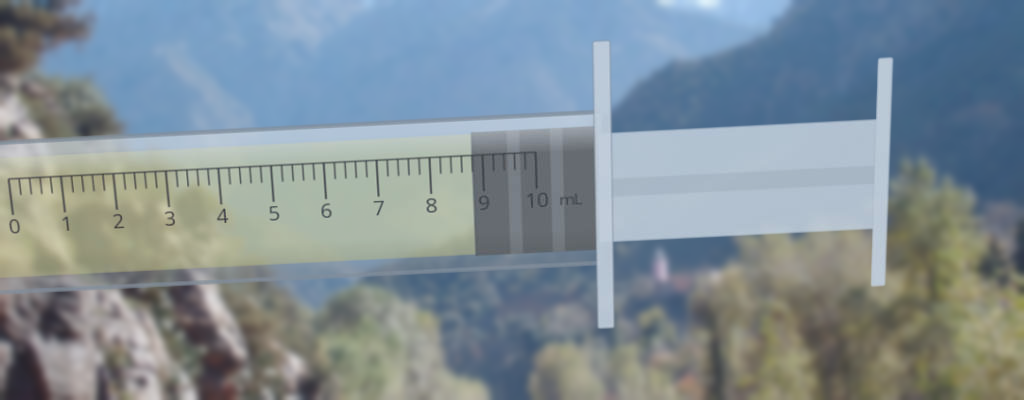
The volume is 8.8 mL
